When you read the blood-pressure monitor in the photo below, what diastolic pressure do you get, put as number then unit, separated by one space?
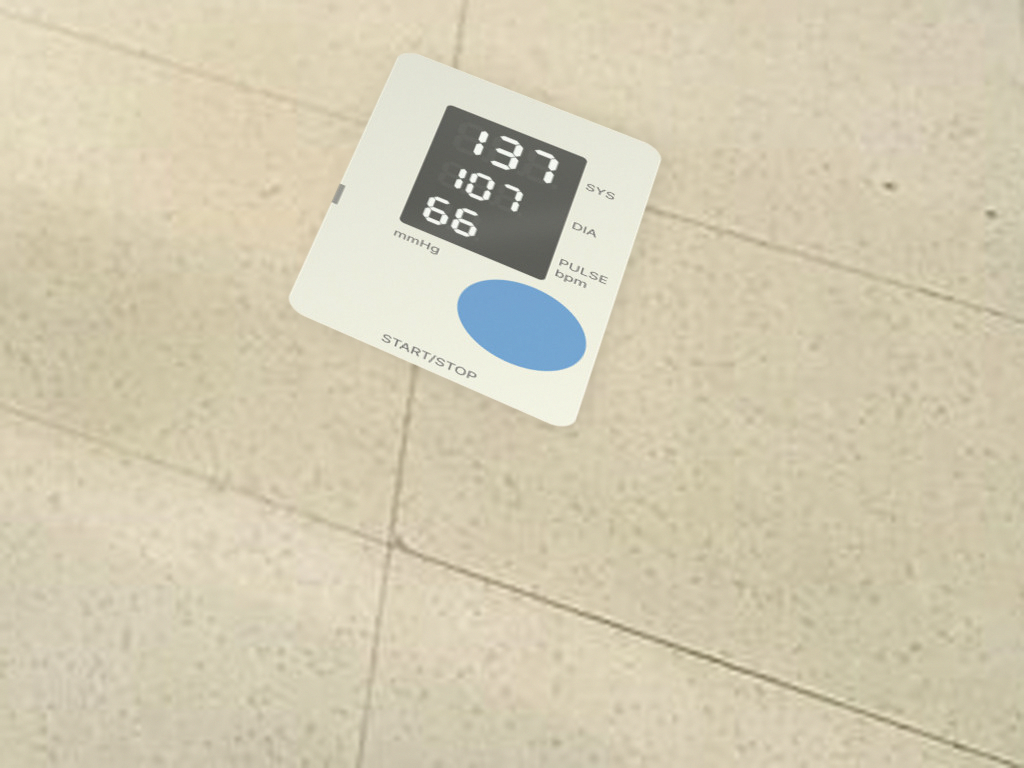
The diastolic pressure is 107 mmHg
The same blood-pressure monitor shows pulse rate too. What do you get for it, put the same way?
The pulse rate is 66 bpm
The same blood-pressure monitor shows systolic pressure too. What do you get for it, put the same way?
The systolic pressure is 137 mmHg
